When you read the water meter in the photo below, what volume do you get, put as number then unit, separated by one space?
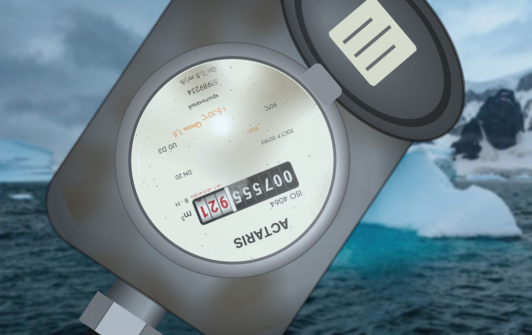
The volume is 7555.921 m³
